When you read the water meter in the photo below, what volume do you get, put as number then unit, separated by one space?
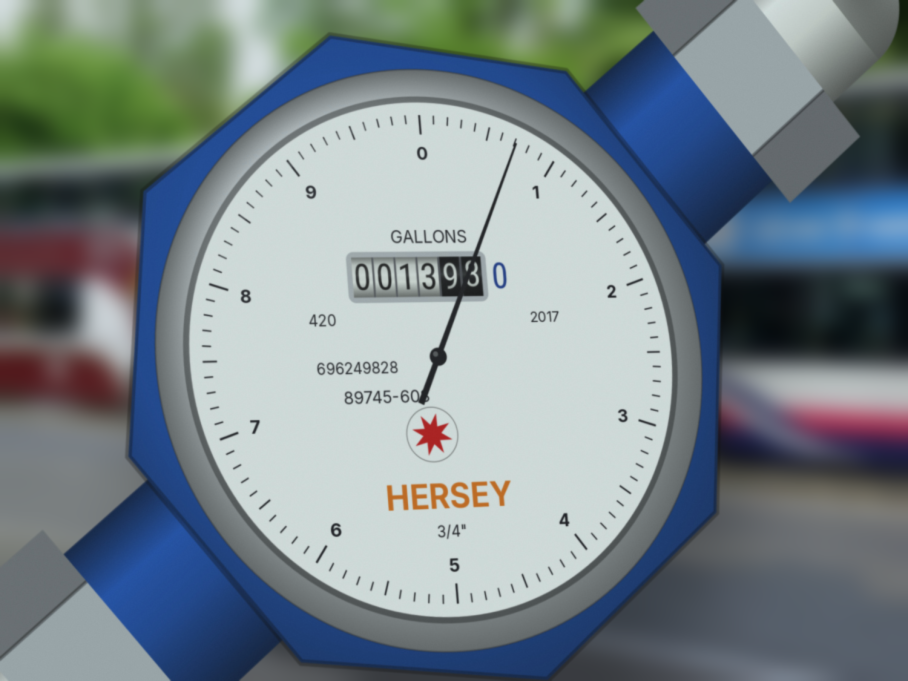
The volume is 13980.7 gal
